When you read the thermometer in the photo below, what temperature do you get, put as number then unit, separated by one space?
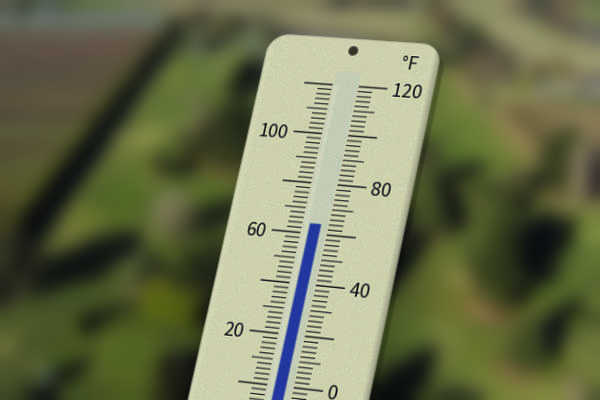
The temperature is 64 °F
